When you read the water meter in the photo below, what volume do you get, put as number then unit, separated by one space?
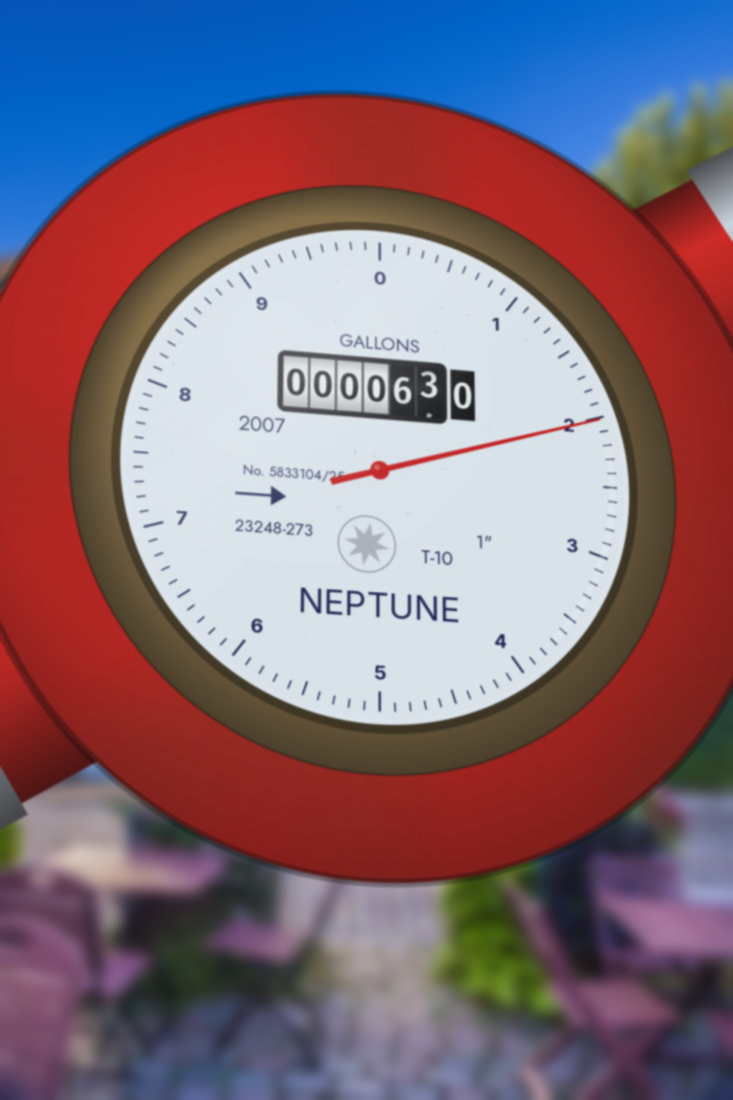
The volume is 632.0 gal
